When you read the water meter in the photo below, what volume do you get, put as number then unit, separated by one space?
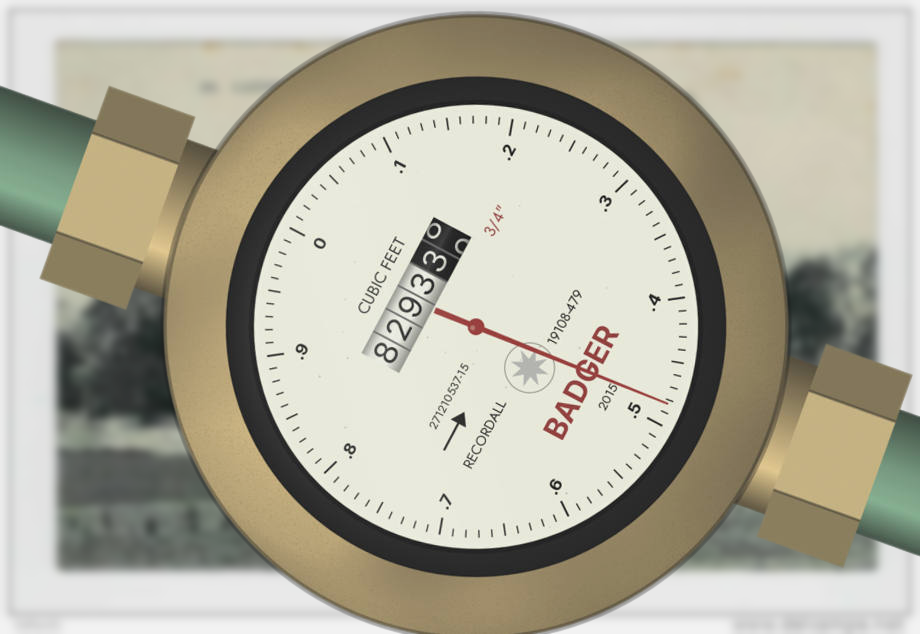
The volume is 829338.48 ft³
